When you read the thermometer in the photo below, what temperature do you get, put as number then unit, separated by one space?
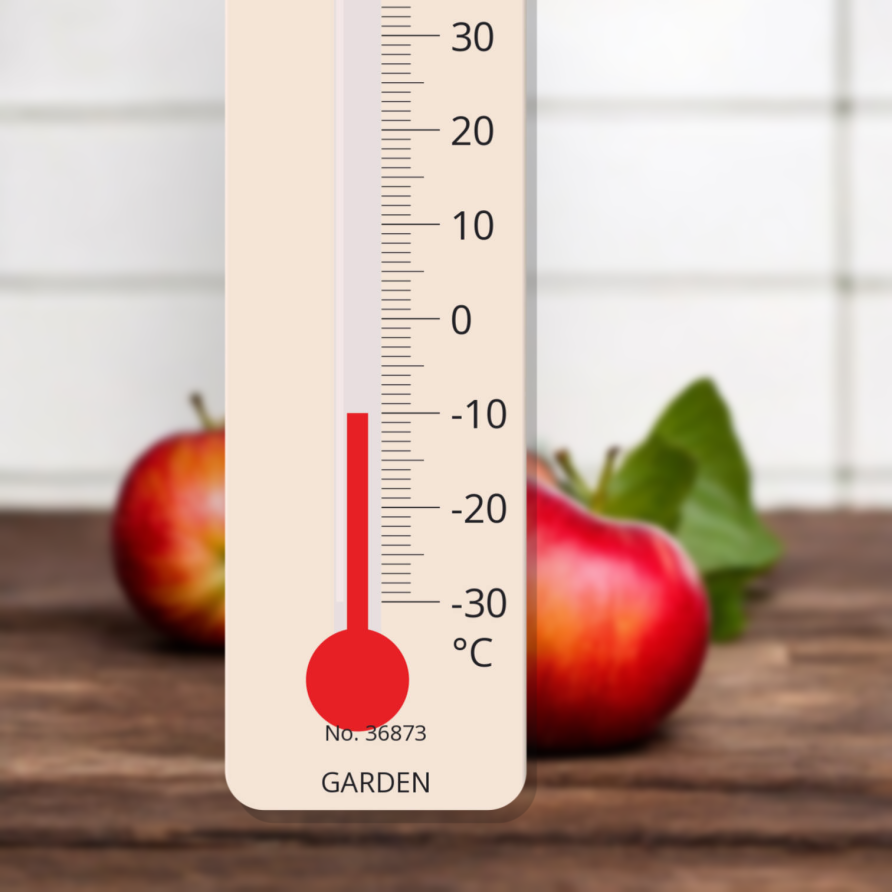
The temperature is -10 °C
